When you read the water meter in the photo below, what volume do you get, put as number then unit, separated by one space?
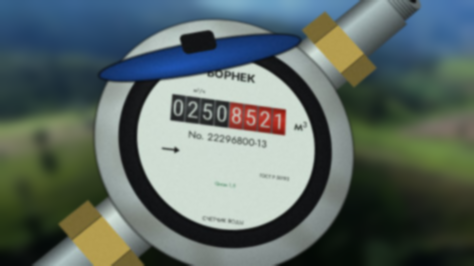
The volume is 250.8521 m³
